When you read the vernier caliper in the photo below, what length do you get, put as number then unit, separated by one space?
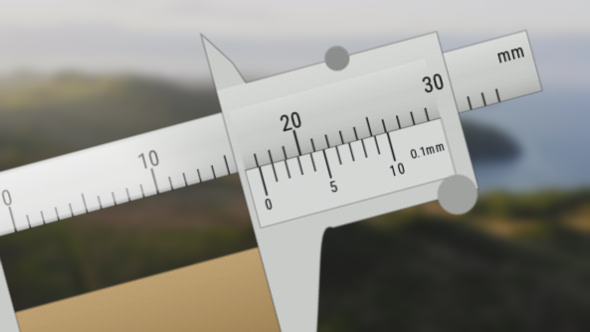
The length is 17.1 mm
